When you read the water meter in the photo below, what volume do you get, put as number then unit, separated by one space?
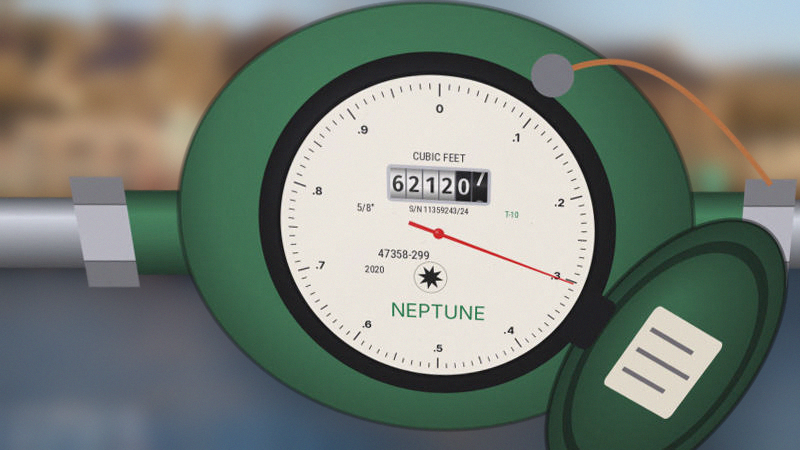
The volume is 621207.30 ft³
